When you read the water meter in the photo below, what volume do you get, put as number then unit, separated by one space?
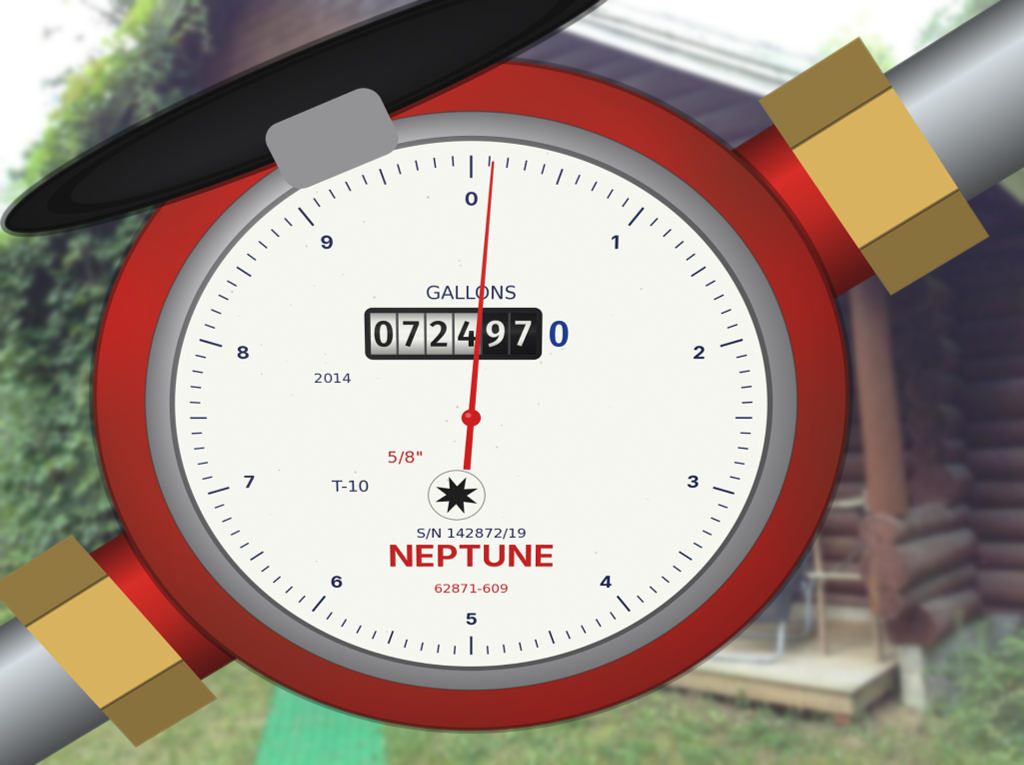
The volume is 724970.1 gal
